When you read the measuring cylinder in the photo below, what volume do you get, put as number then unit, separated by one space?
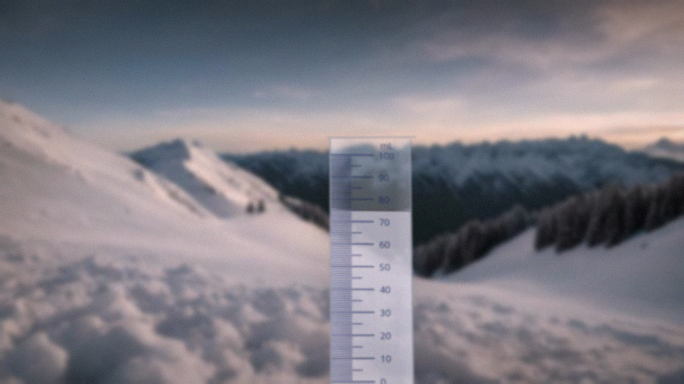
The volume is 75 mL
